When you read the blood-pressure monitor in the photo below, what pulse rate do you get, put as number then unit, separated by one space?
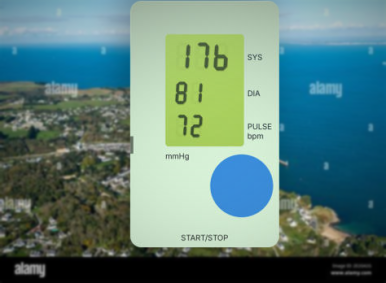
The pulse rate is 72 bpm
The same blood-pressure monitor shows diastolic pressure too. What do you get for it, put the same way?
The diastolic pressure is 81 mmHg
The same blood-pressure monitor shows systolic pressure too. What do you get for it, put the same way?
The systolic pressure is 176 mmHg
